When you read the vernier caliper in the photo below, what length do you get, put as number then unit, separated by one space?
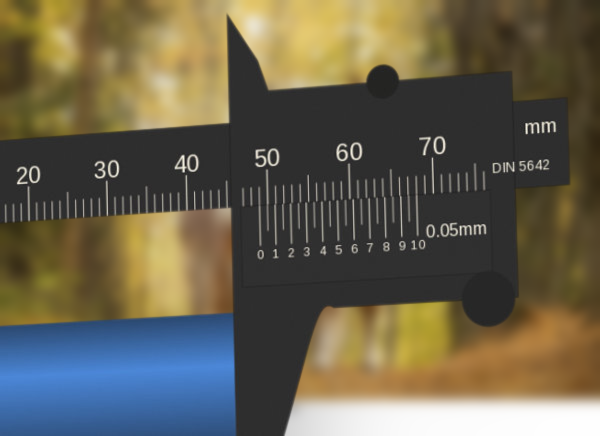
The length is 49.0 mm
